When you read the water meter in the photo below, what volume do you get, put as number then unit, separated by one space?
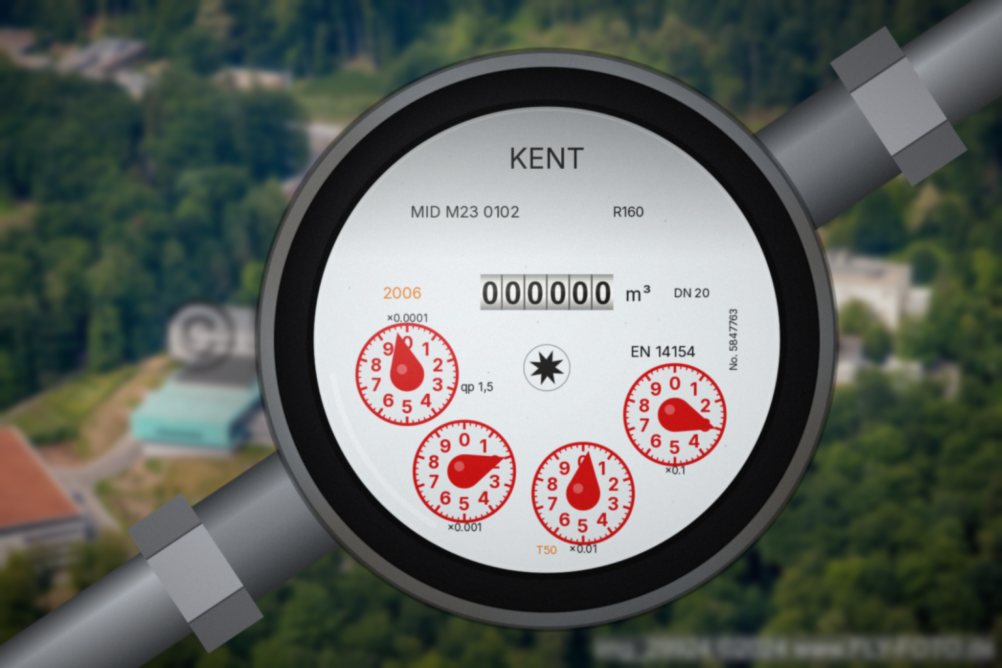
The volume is 0.3019 m³
